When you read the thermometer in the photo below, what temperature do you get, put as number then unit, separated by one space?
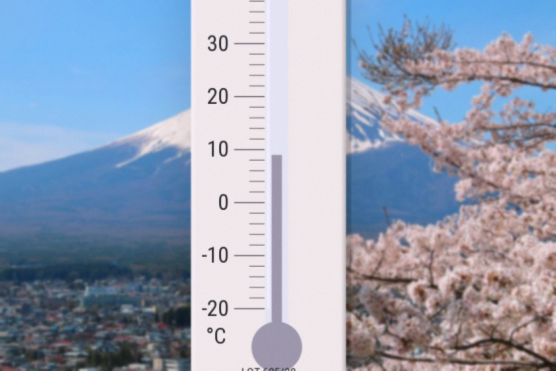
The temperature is 9 °C
